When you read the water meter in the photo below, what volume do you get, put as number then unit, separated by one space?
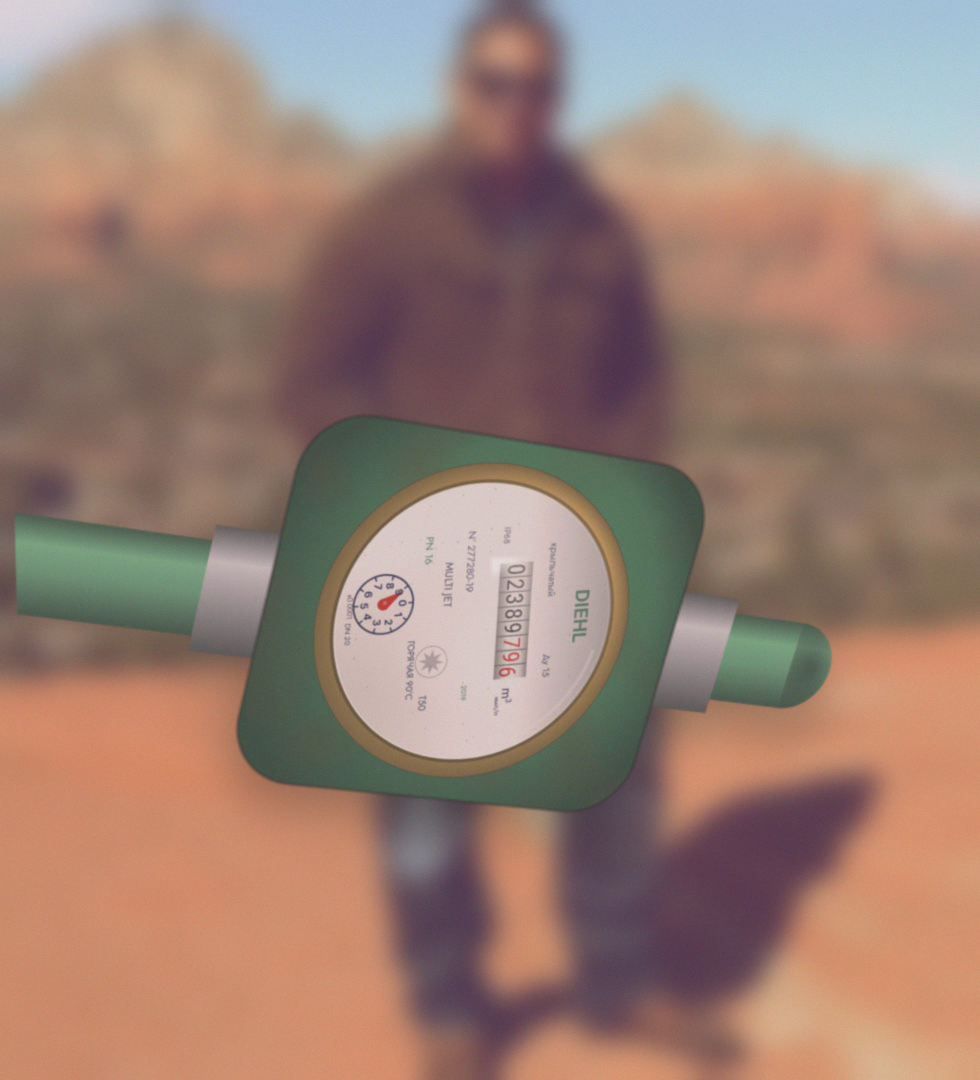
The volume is 2389.7959 m³
